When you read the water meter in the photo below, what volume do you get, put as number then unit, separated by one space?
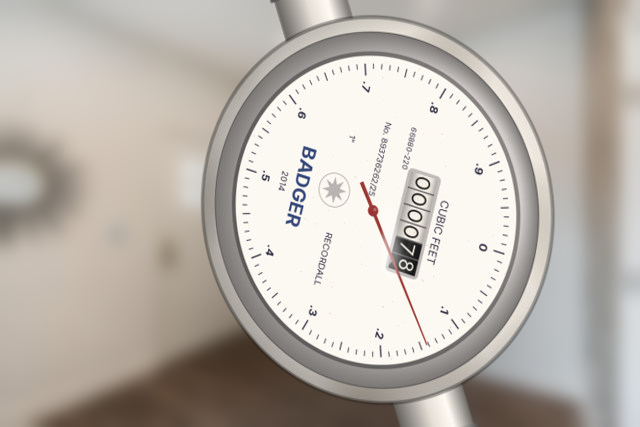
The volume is 78.14 ft³
